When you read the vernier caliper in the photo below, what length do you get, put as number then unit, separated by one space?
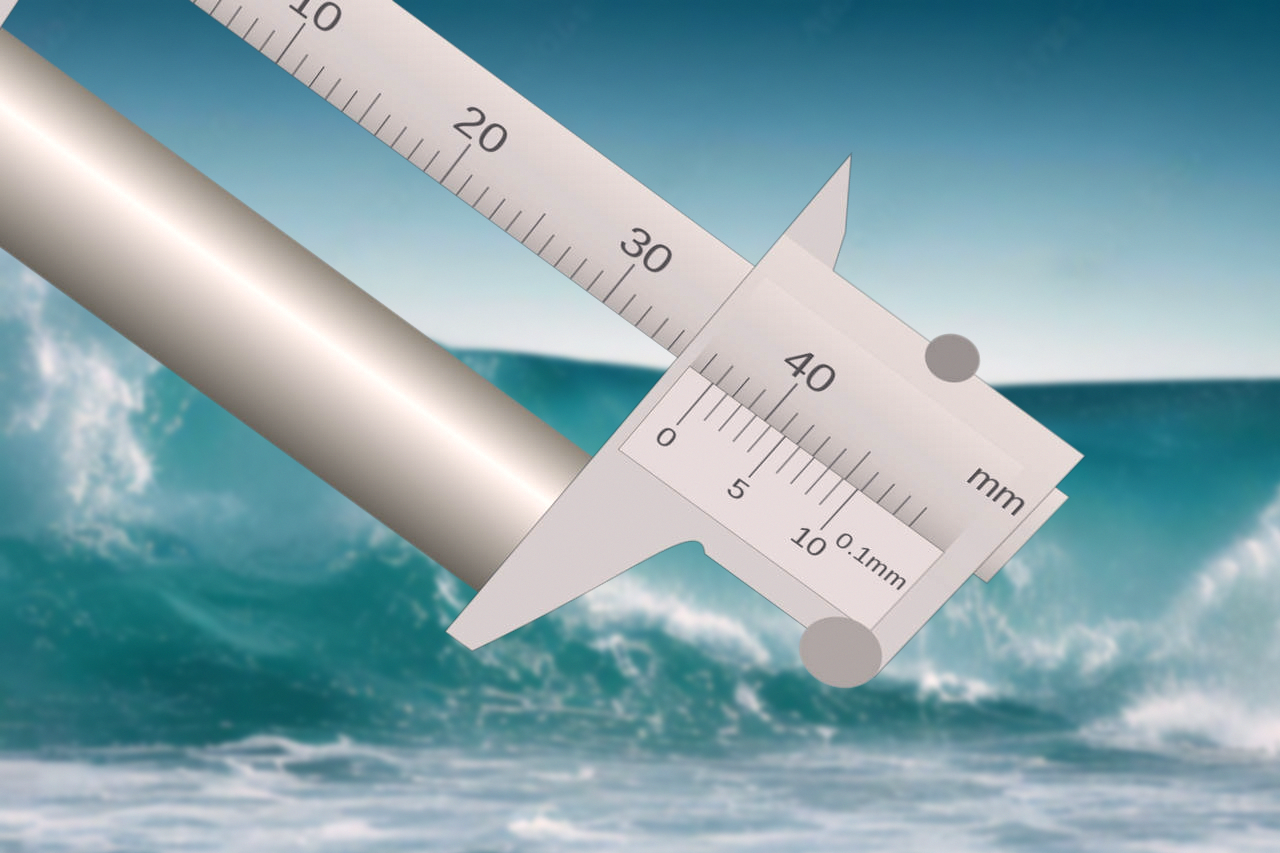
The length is 36.8 mm
